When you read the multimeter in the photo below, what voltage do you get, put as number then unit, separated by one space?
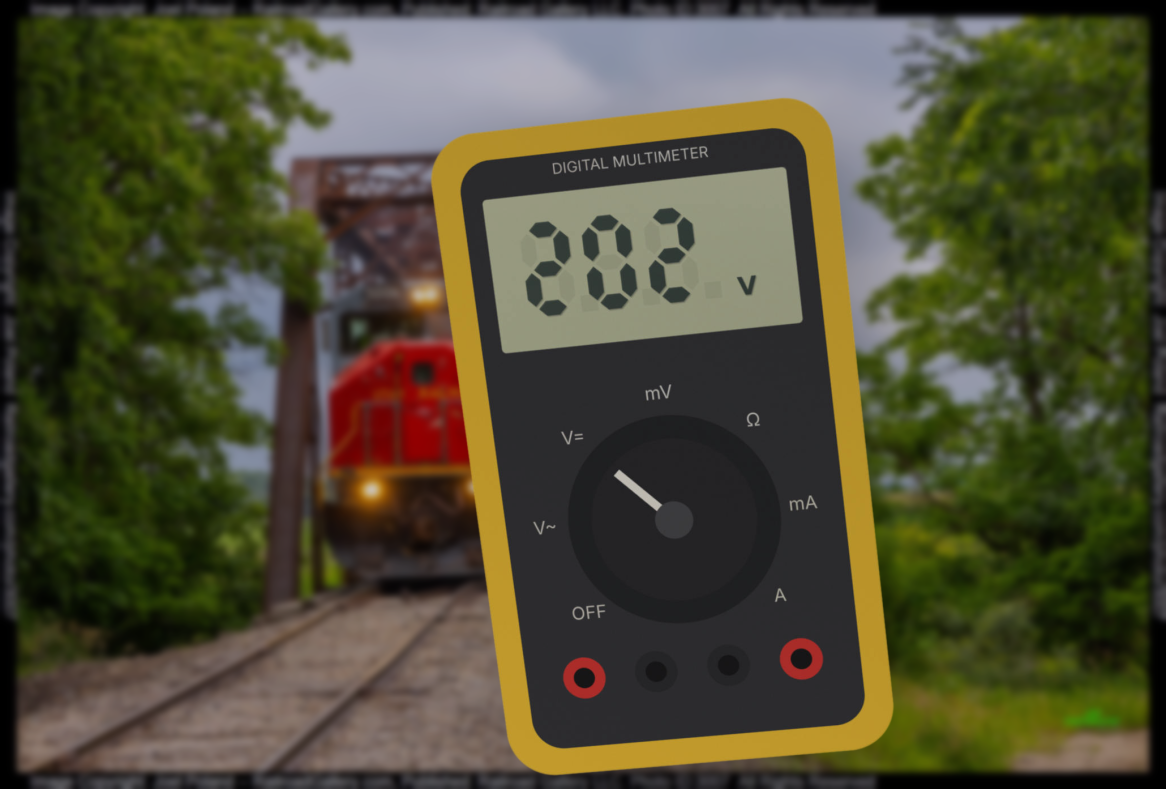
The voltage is 202 V
